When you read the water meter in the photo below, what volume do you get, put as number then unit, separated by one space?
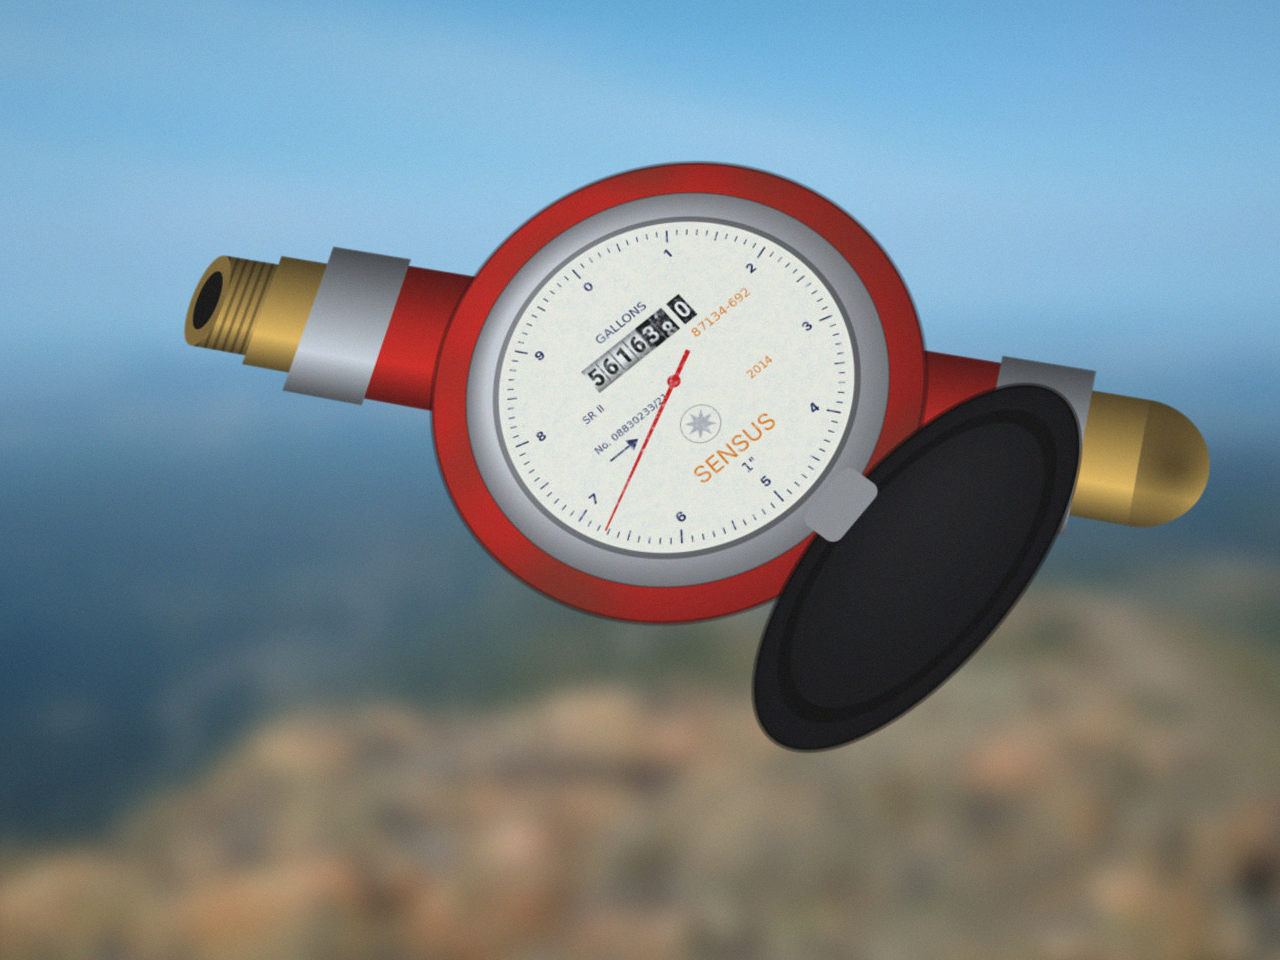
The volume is 5616376.7 gal
